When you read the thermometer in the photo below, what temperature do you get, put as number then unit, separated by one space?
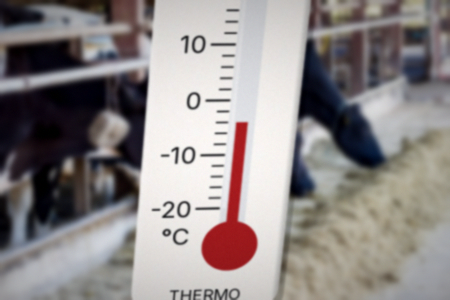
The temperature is -4 °C
